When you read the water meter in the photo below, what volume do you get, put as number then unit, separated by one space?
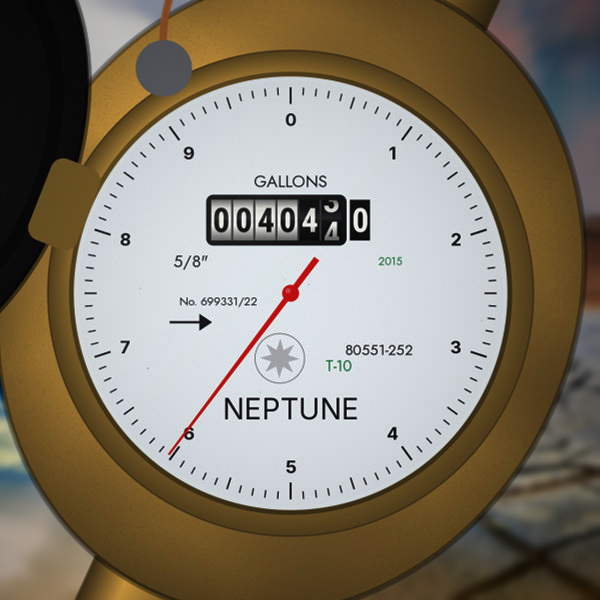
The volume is 40436.0 gal
